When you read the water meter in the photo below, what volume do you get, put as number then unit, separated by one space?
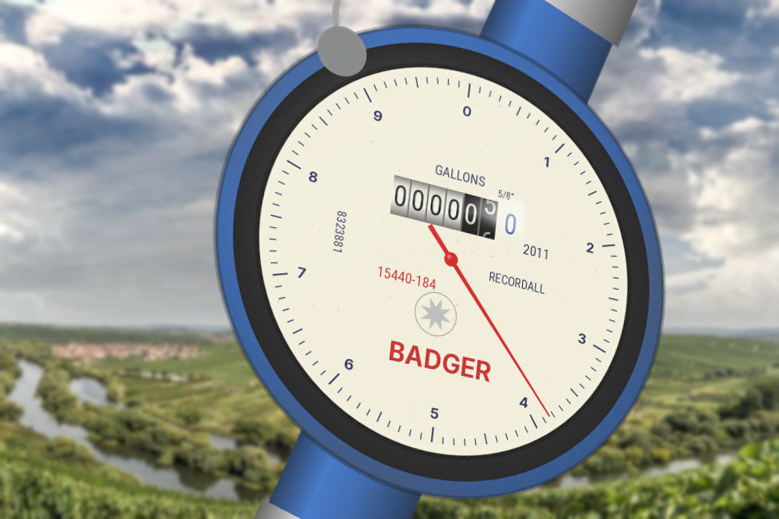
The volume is 53.8 gal
